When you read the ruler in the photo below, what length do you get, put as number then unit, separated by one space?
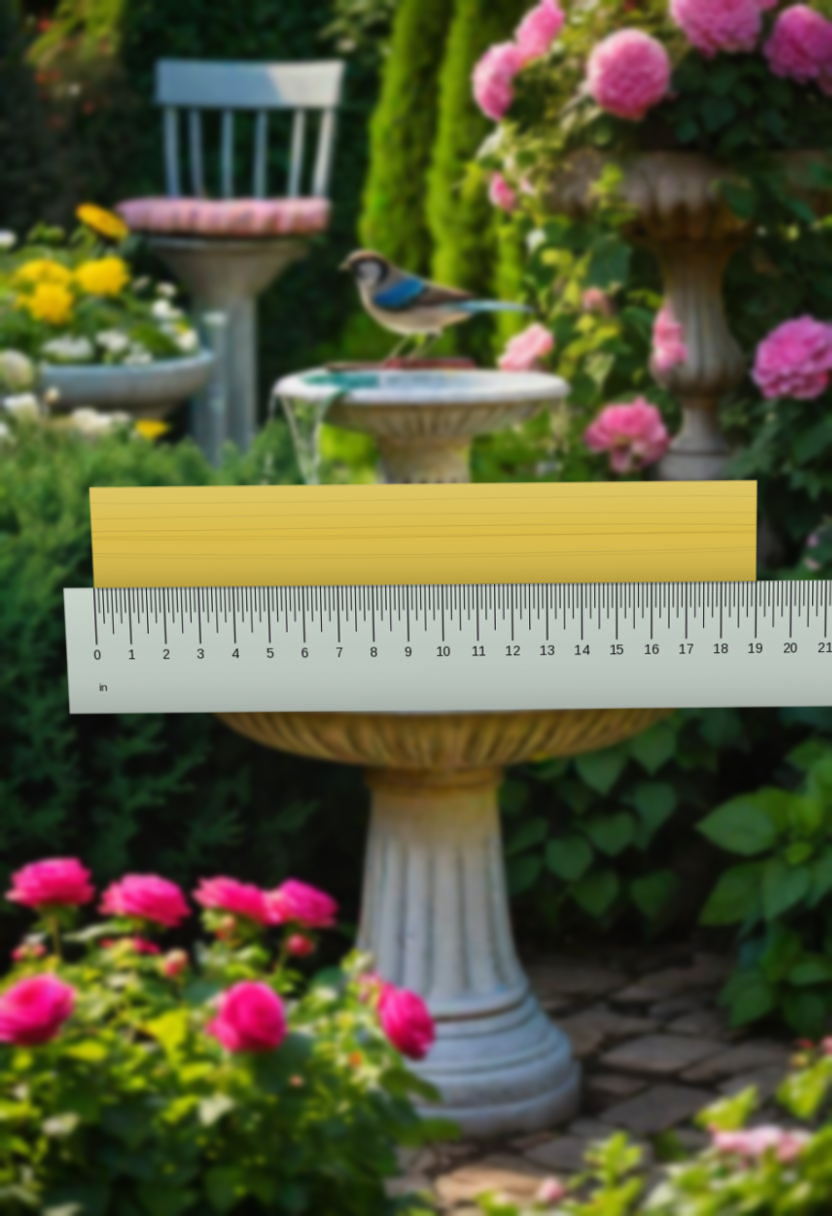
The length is 19 in
